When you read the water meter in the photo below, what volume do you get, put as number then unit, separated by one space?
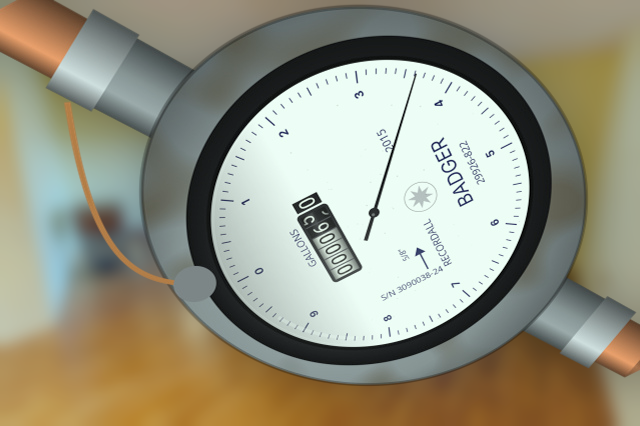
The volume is 653.6 gal
